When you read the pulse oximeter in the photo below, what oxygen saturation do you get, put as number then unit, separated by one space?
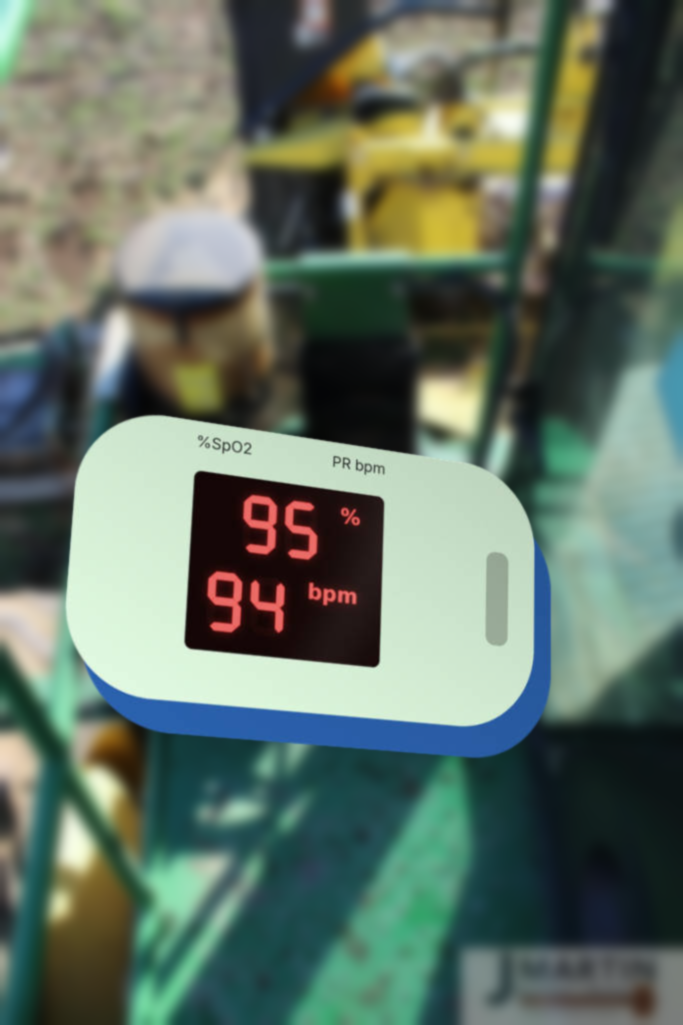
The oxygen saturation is 95 %
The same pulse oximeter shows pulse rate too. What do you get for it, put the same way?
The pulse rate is 94 bpm
